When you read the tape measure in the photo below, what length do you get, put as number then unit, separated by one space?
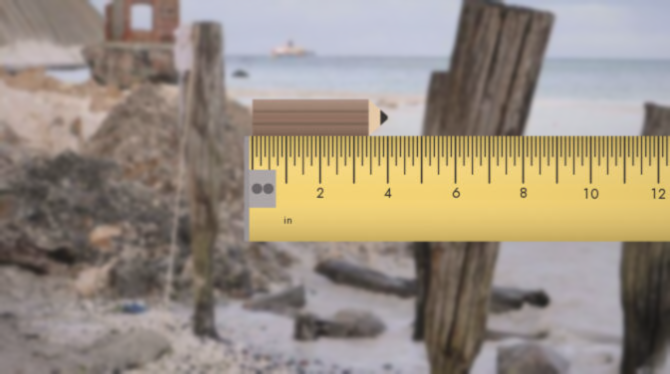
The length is 4 in
